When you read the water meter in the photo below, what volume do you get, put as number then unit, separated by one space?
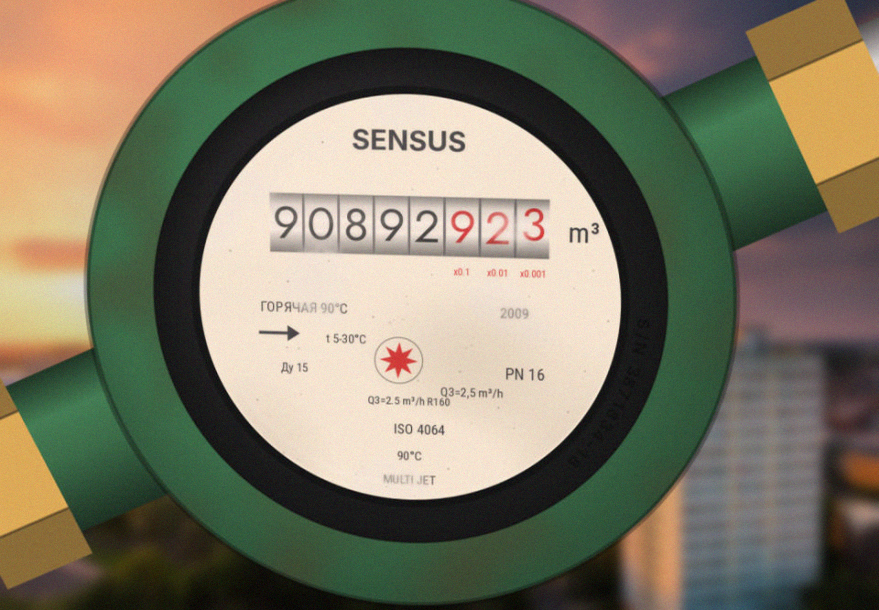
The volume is 90892.923 m³
